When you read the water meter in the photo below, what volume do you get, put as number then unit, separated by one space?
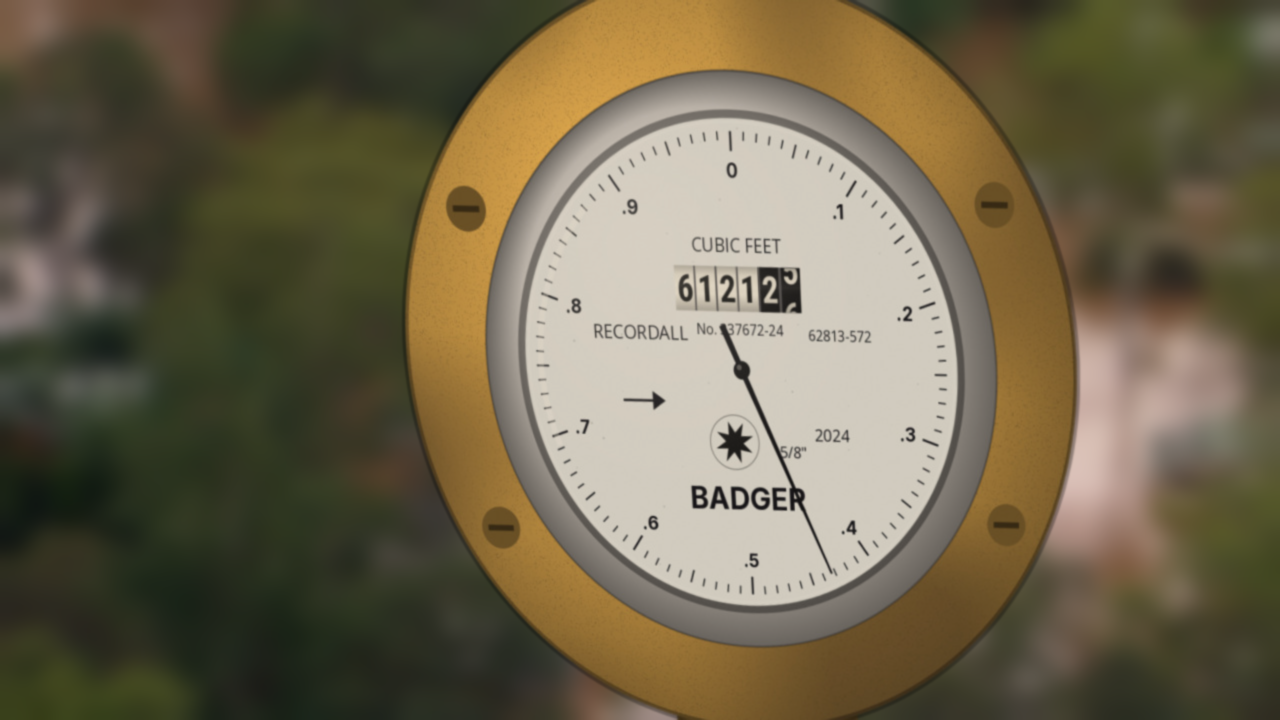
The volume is 612125.43 ft³
